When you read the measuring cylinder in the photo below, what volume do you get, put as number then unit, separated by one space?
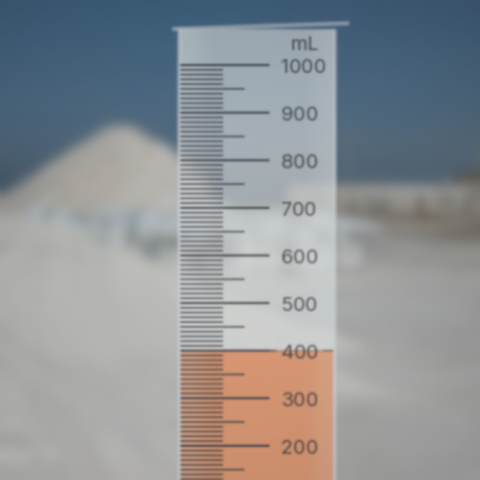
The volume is 400 mL
